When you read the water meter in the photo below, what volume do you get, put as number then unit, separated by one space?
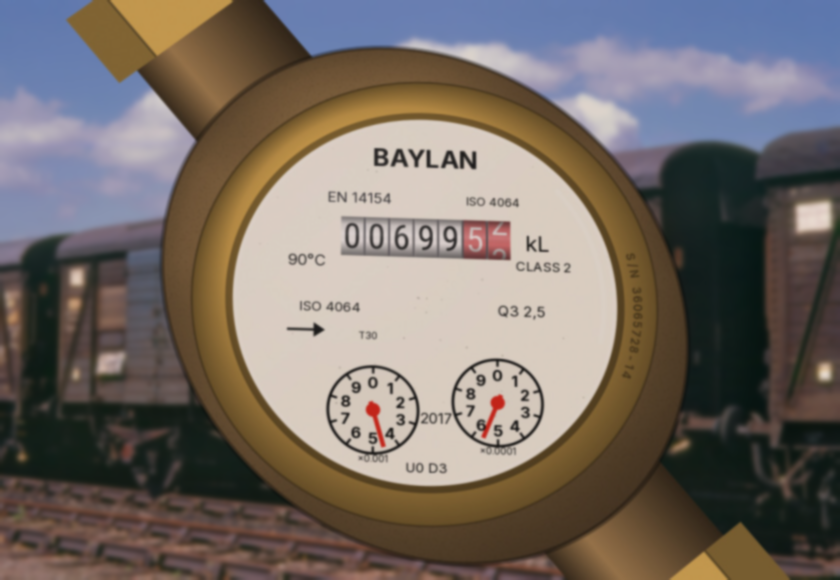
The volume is 699.5245 kL
